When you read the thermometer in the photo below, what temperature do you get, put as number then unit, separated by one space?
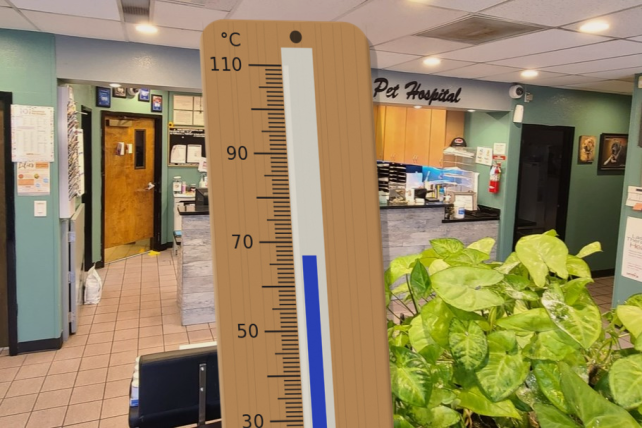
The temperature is 67 °C
